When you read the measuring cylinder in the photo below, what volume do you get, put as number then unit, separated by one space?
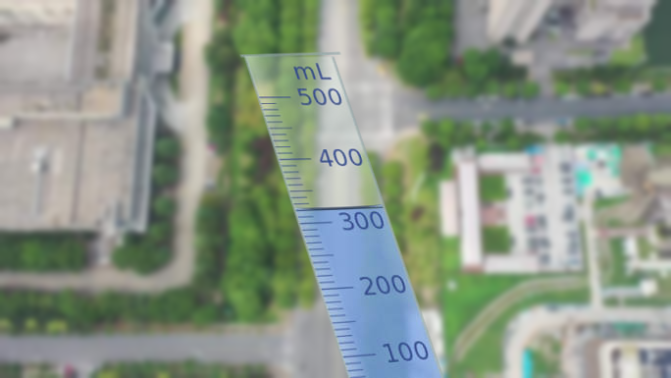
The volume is 320 mL
